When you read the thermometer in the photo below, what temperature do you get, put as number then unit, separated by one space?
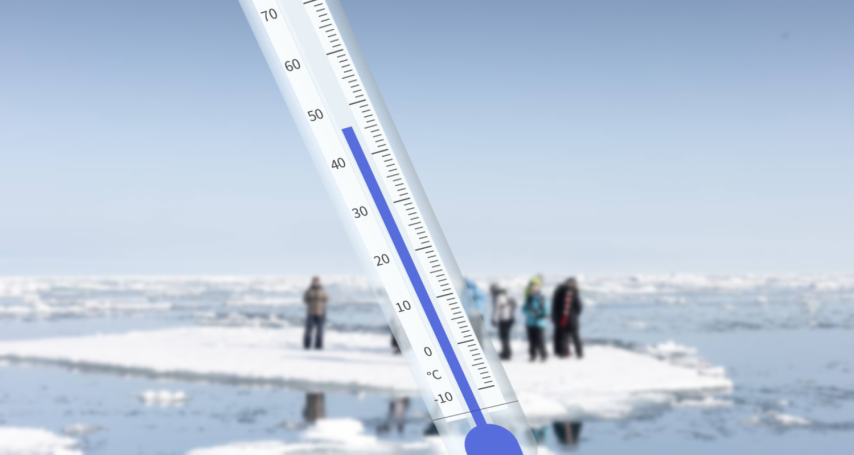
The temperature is 46 °C
